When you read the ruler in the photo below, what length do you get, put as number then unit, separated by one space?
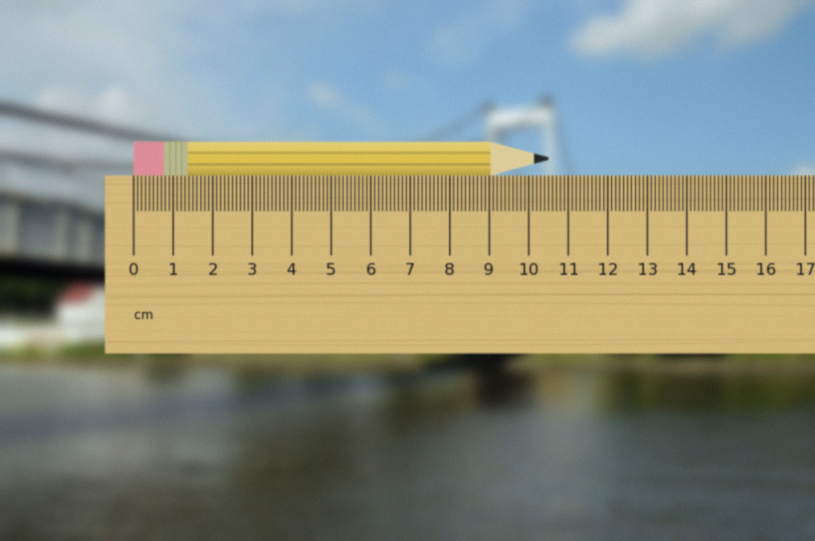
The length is 10.5 cm
